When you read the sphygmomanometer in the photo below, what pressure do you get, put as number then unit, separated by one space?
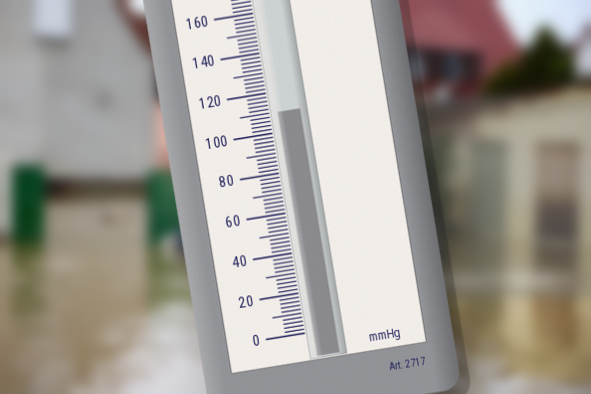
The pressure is 110 mmHg
